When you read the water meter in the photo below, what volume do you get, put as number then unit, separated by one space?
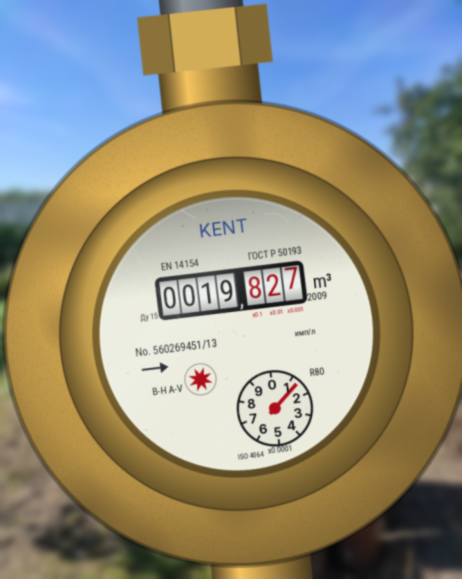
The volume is 19.8271 m³
